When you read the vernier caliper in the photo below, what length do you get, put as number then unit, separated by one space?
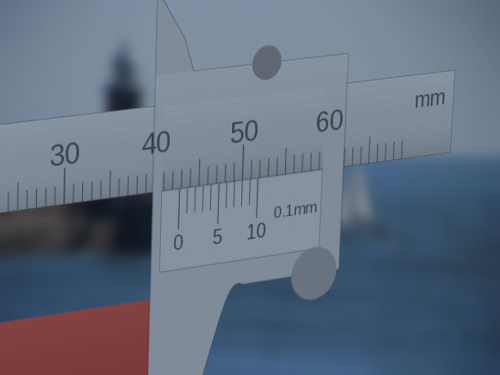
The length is 42.8 mm
